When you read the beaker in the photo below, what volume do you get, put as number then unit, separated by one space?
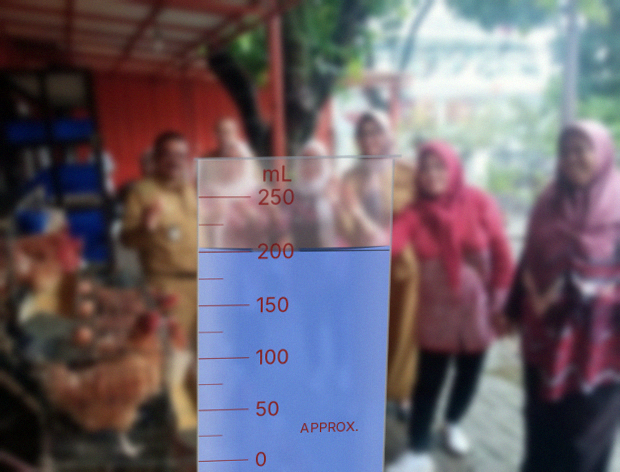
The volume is 200 mL
